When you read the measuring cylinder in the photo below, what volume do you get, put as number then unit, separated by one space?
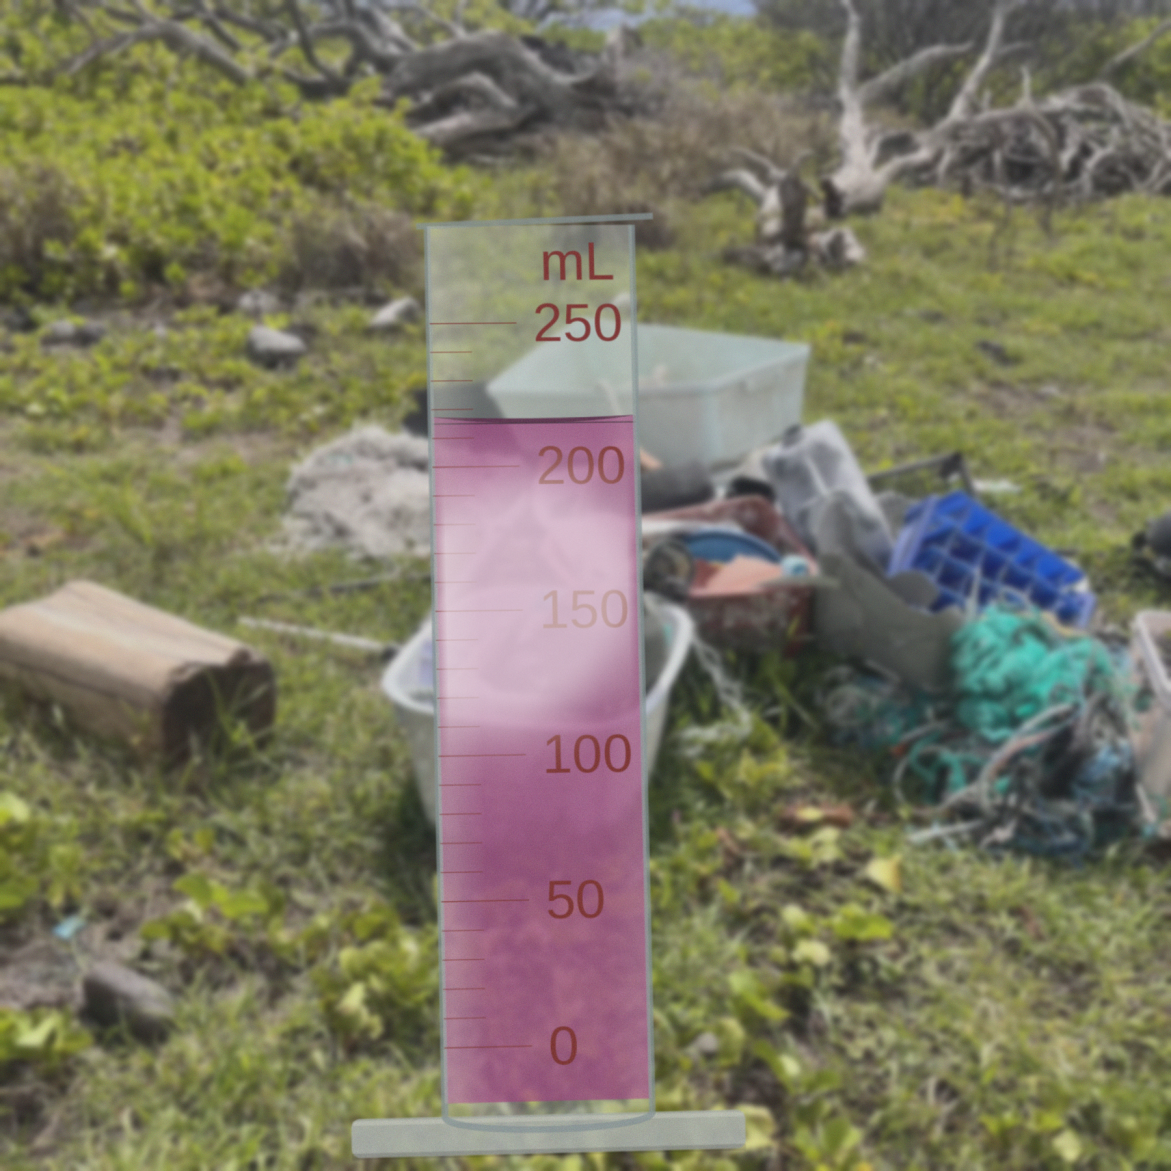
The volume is 215 mL
